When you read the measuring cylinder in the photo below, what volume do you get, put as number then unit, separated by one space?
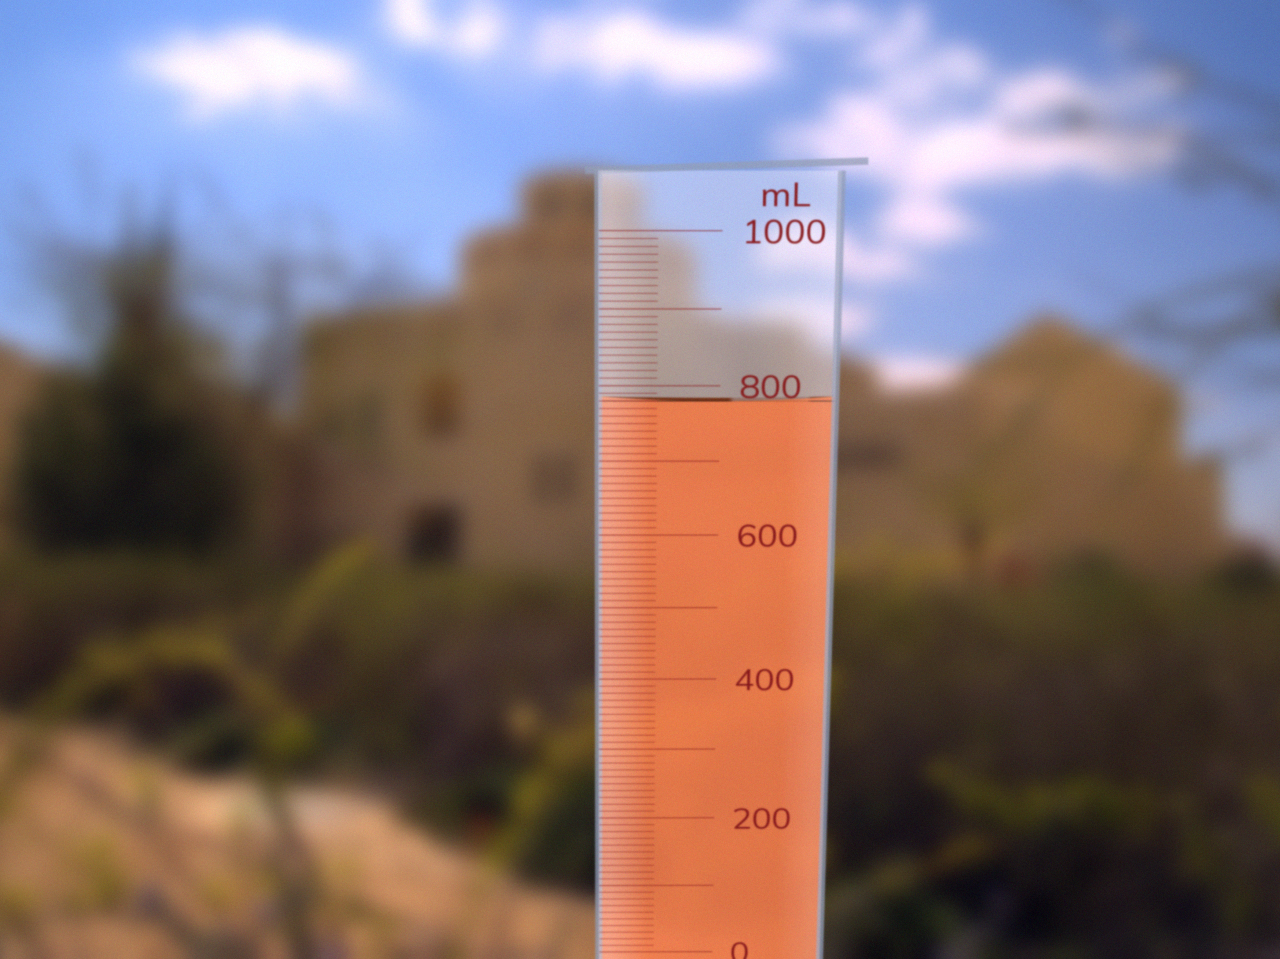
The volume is 780 mL
